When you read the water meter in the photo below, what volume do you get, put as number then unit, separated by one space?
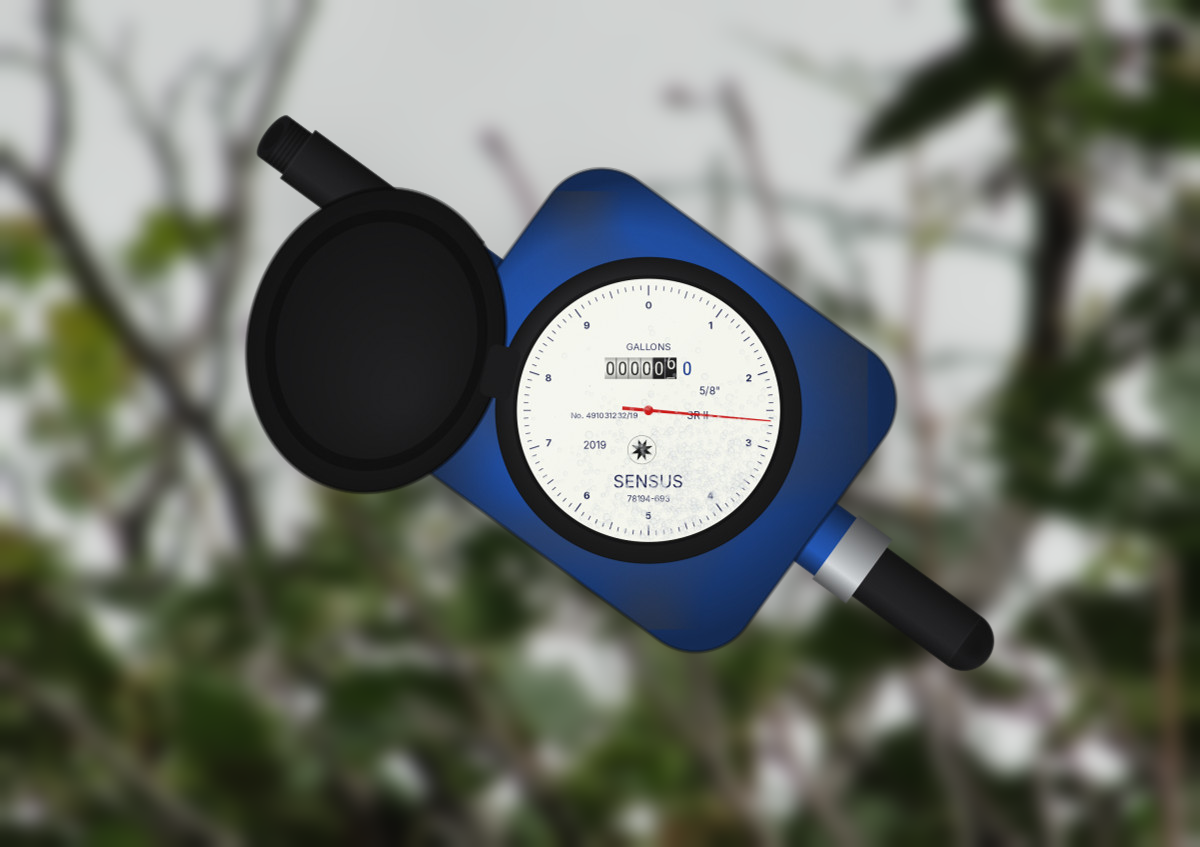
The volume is 62.6 gal
